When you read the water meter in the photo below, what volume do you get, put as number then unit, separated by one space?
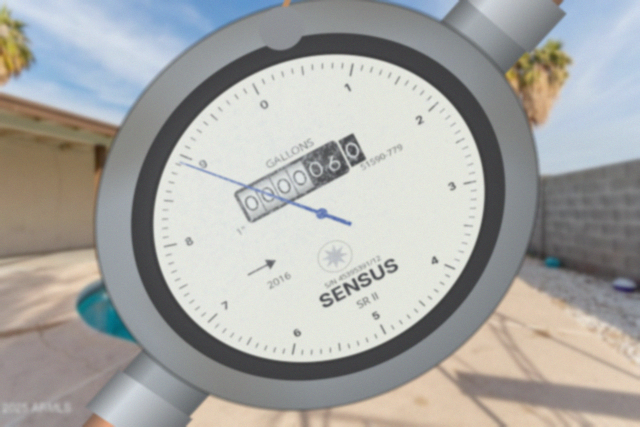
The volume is 58.9 gal
